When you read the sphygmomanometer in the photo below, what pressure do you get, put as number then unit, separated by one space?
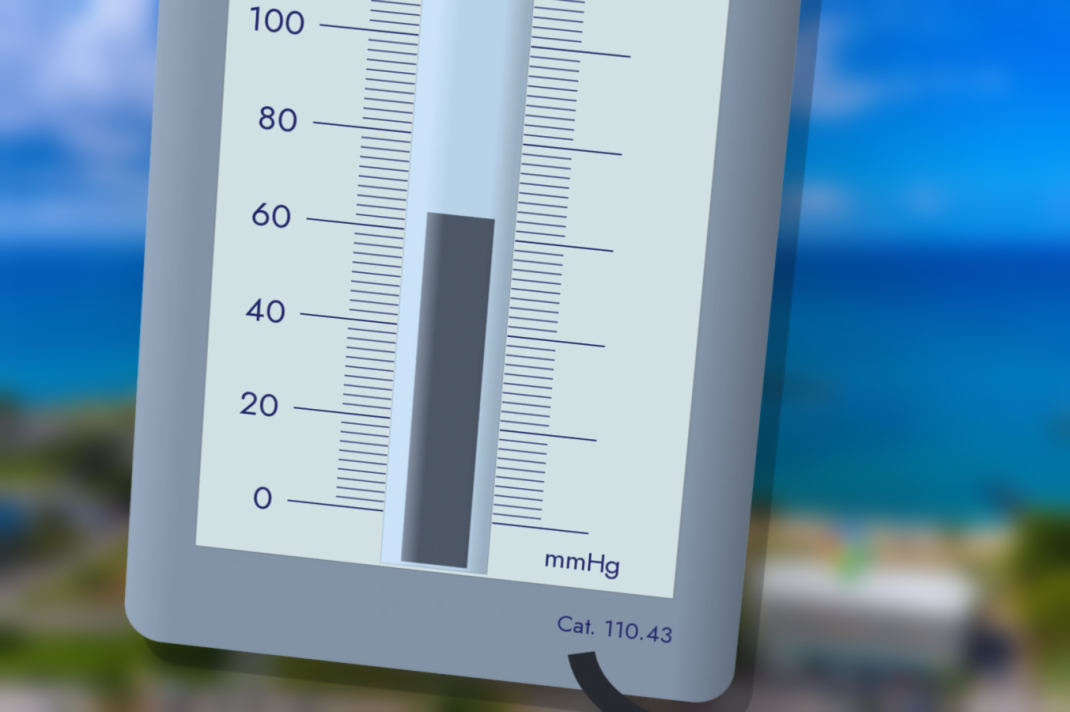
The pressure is 64 mmHg
